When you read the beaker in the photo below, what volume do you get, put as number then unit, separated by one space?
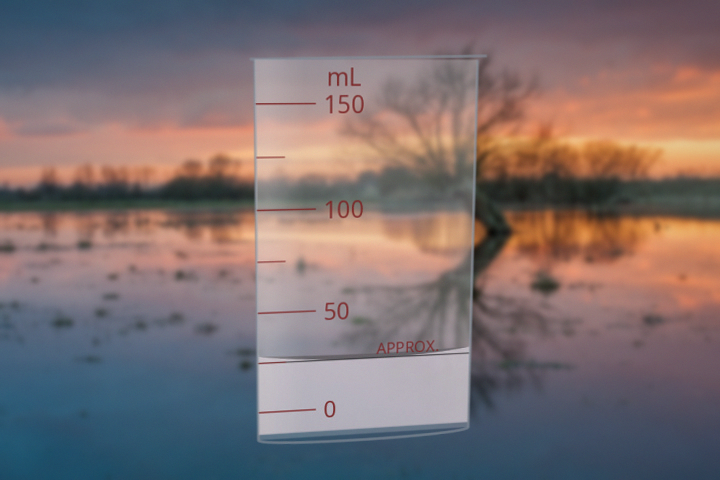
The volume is 25 mL
